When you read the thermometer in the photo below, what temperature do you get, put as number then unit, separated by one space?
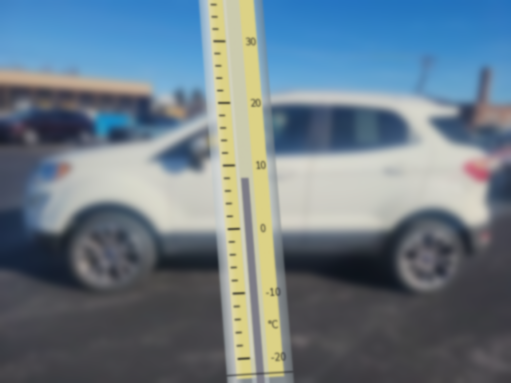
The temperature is 8 °C
